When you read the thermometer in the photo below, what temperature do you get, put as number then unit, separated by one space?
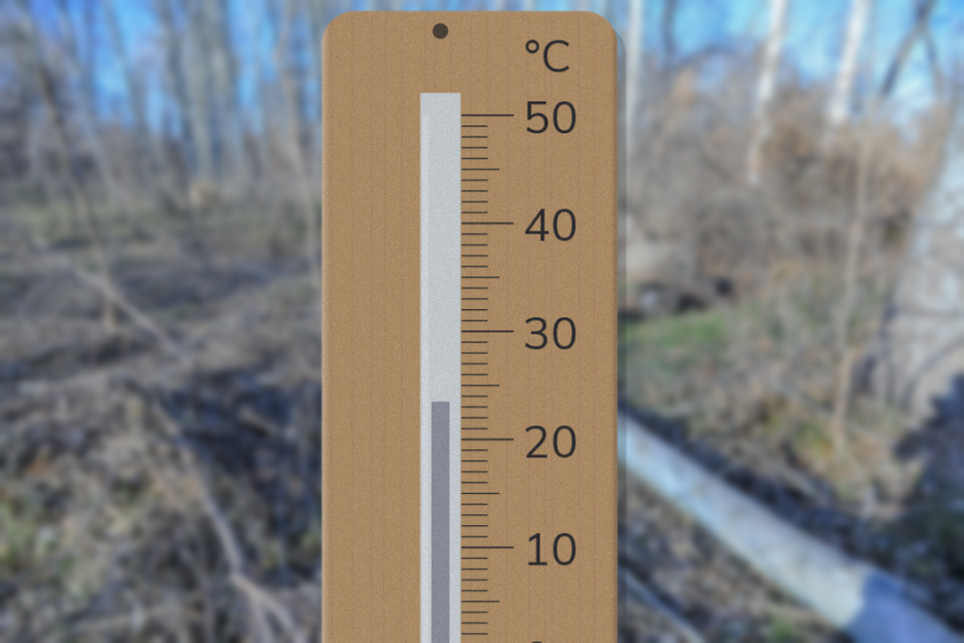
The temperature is 23.5 °C
